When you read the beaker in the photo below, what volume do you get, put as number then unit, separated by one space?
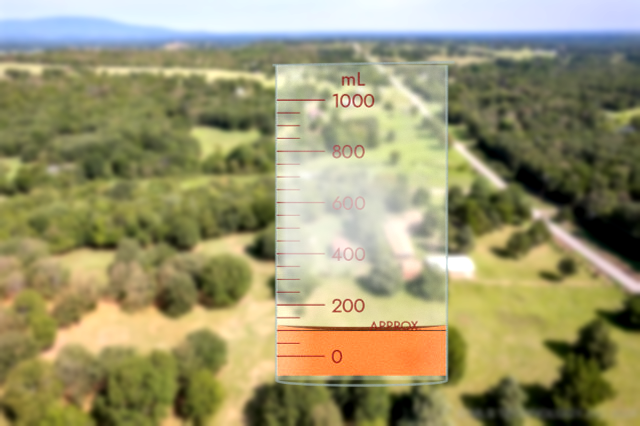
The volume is 100 mL
